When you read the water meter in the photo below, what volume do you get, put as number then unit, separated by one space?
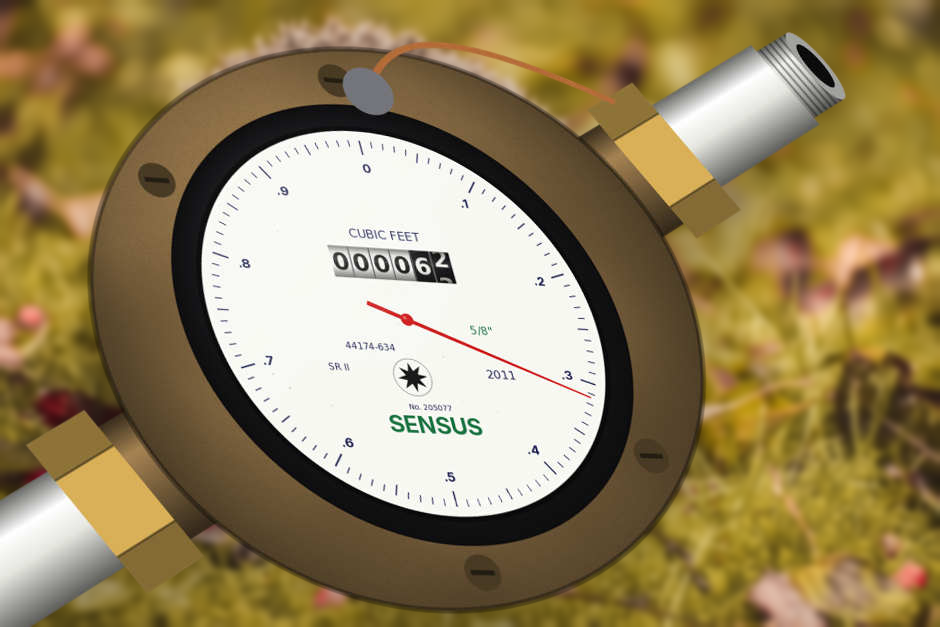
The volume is 62.31 ft³
